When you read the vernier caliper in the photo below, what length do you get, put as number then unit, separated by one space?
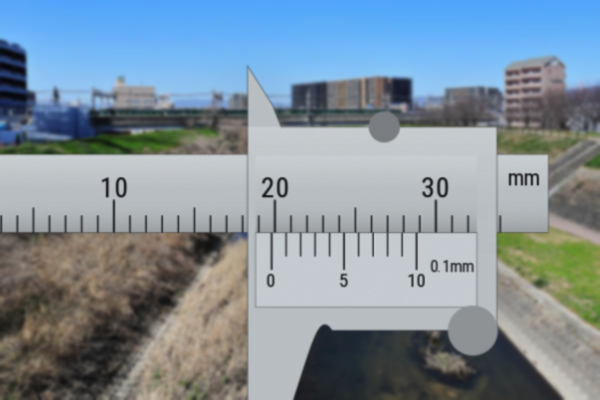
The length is 19.8 mm
